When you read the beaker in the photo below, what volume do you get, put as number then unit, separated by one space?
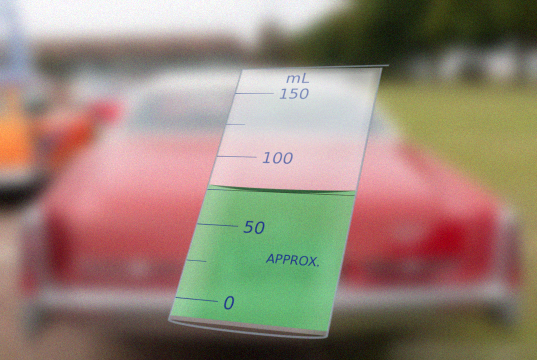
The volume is 75 mL
